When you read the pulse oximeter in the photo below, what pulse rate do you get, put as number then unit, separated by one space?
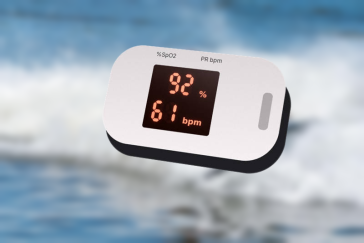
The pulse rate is 61 bpm
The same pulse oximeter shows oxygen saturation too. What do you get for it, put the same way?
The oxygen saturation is 92 %
